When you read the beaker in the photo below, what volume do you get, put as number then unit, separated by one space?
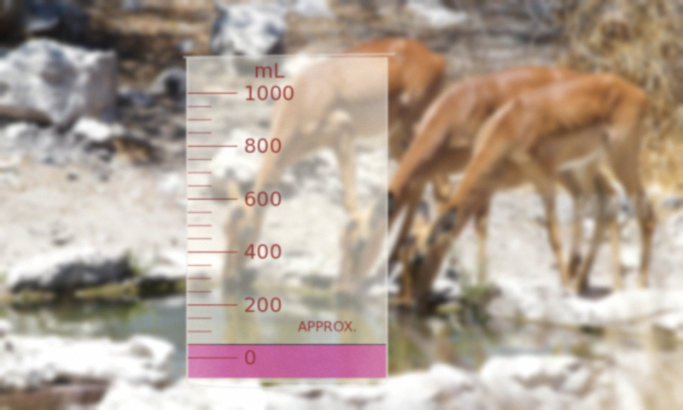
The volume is 50 mL
